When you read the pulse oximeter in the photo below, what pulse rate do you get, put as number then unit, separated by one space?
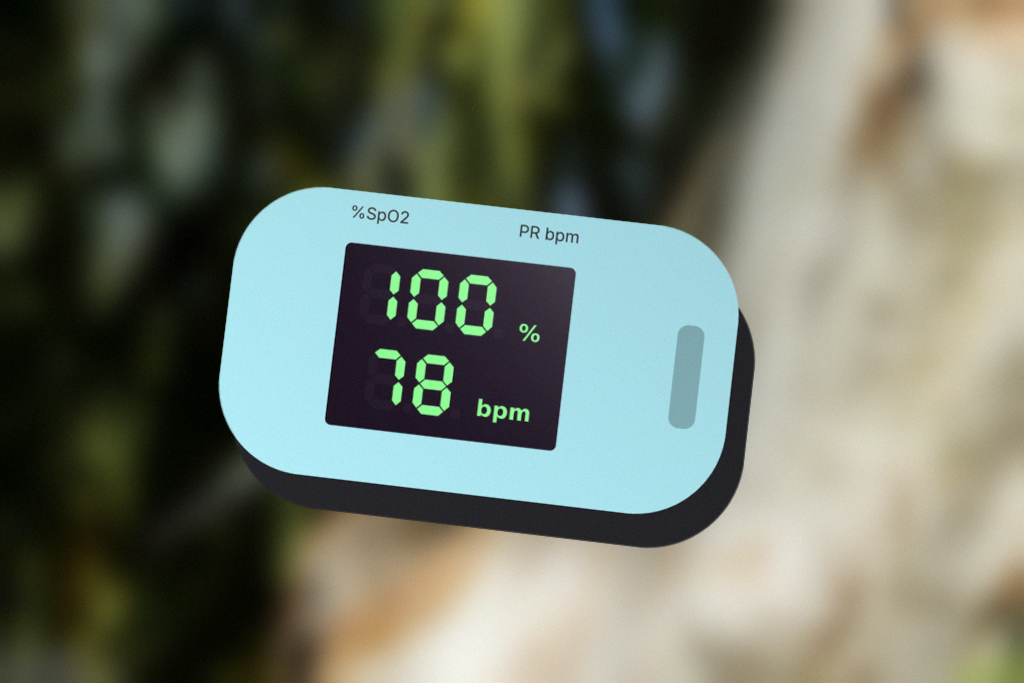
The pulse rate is 78 bpm
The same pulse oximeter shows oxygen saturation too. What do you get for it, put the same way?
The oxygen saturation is 100 %
